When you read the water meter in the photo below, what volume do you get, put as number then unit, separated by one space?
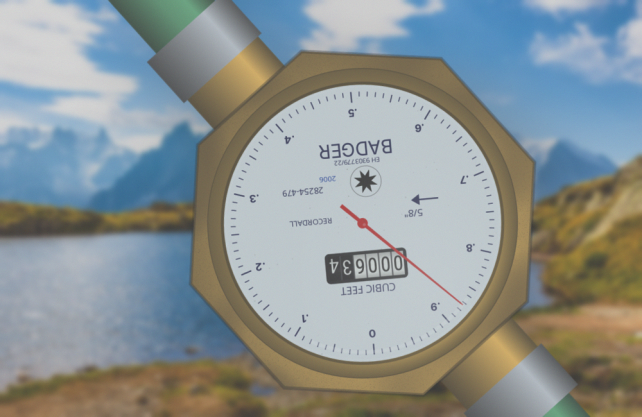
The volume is 633.87 ft³
